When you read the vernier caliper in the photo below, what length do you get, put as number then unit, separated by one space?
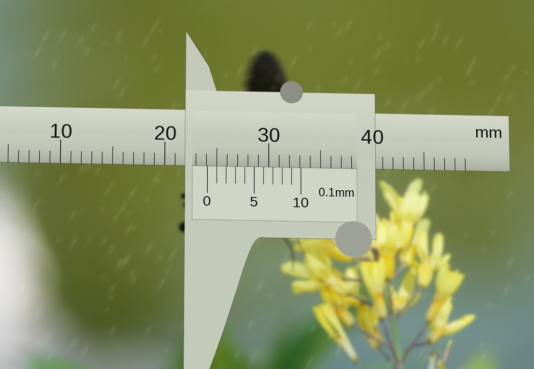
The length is 24.1 mm
